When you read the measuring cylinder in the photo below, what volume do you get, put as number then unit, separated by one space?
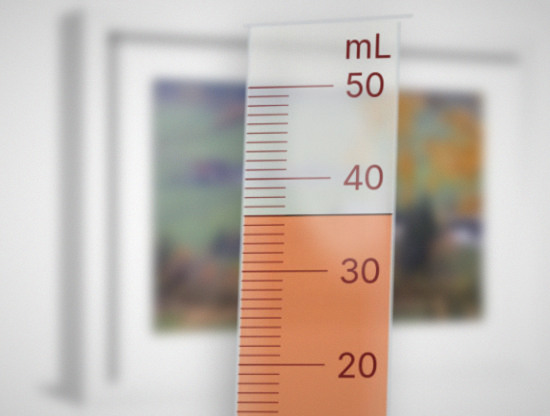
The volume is 36 mL
